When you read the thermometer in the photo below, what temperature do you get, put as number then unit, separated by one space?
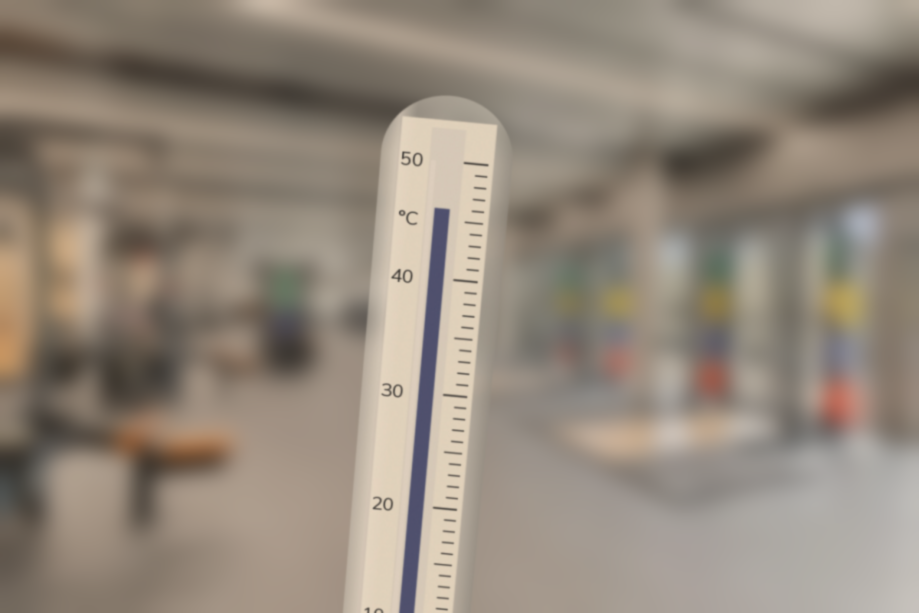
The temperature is 46 °C
